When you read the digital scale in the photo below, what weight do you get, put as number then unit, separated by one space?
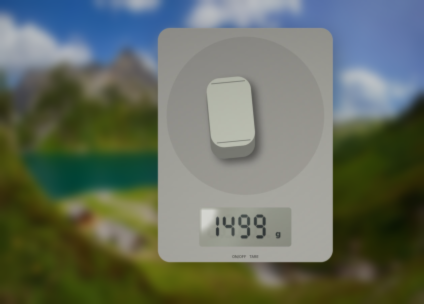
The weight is 1499 g
